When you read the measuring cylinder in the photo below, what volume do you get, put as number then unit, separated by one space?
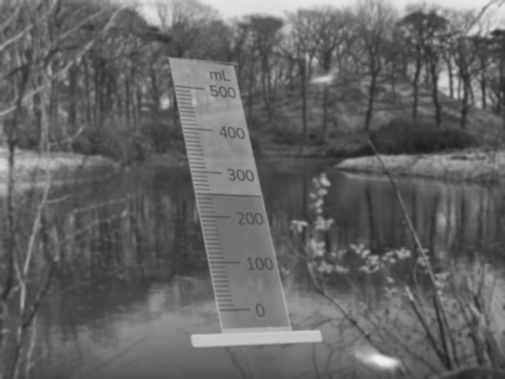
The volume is 250 mL
